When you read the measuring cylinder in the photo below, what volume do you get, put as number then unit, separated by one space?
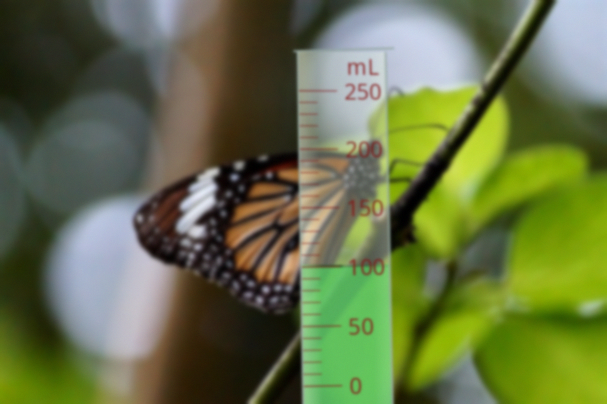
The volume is 100 mL
